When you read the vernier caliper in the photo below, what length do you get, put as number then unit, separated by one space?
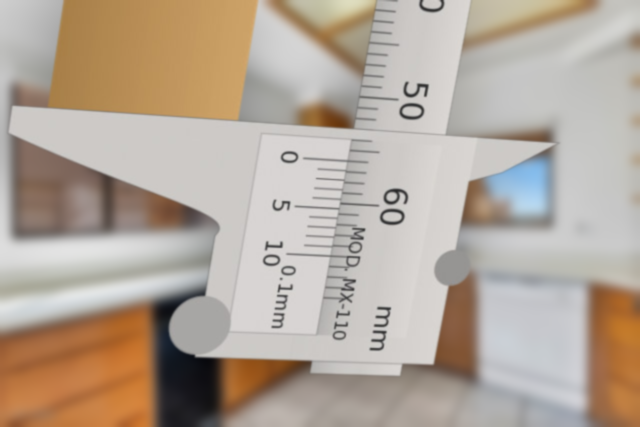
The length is 56.0 mm
